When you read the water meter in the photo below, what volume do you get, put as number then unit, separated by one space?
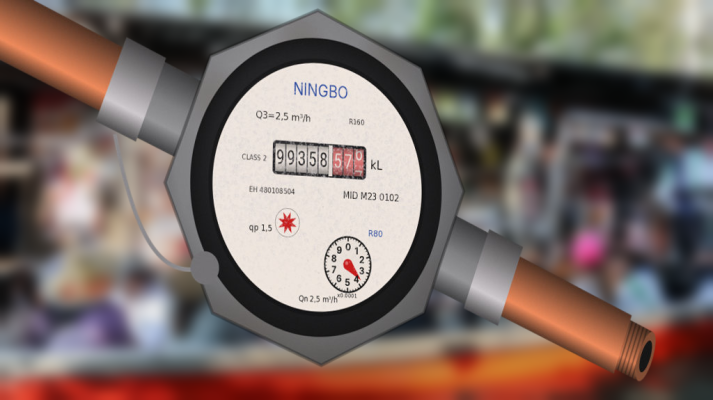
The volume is 99358.5763 kL
